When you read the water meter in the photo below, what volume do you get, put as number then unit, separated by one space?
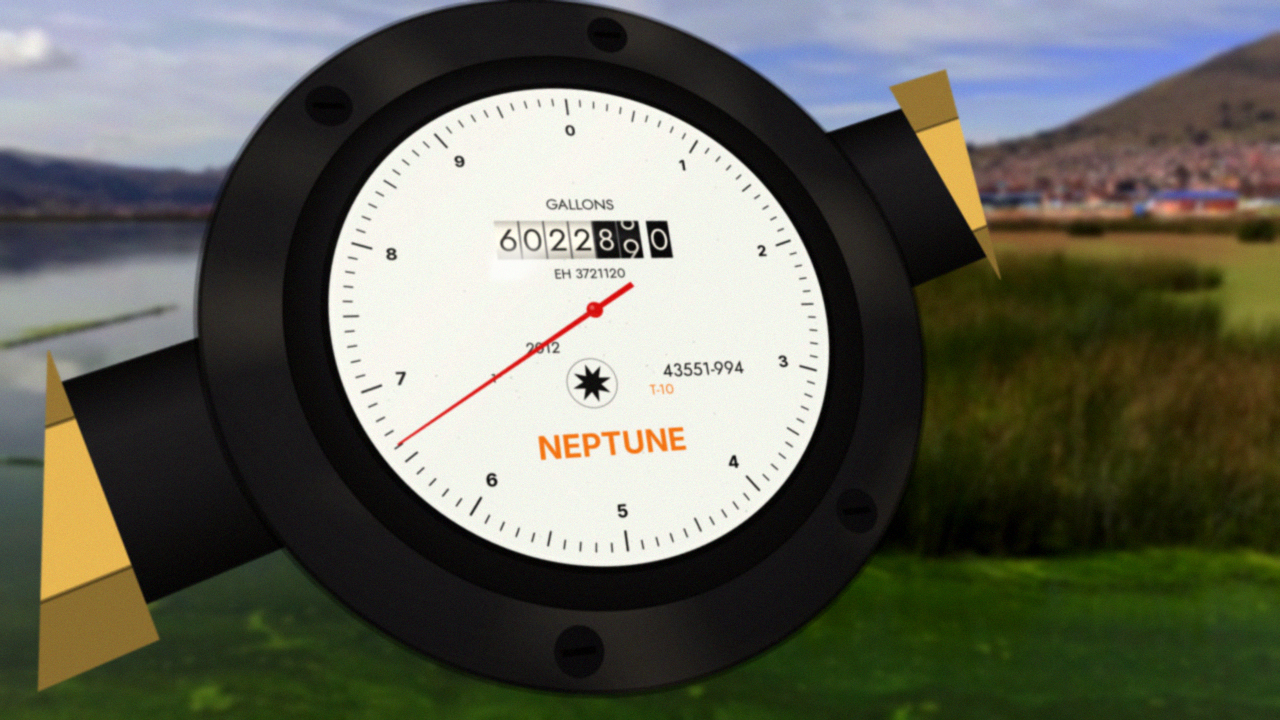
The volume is 6022886.6 gal
